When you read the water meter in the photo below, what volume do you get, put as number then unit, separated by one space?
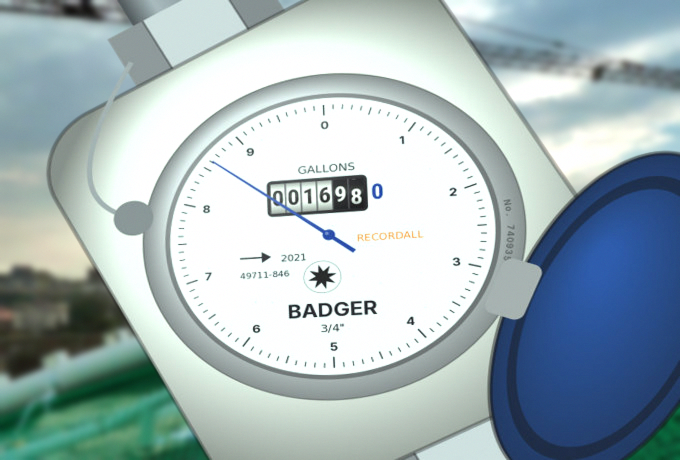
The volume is 16978.6 gal
